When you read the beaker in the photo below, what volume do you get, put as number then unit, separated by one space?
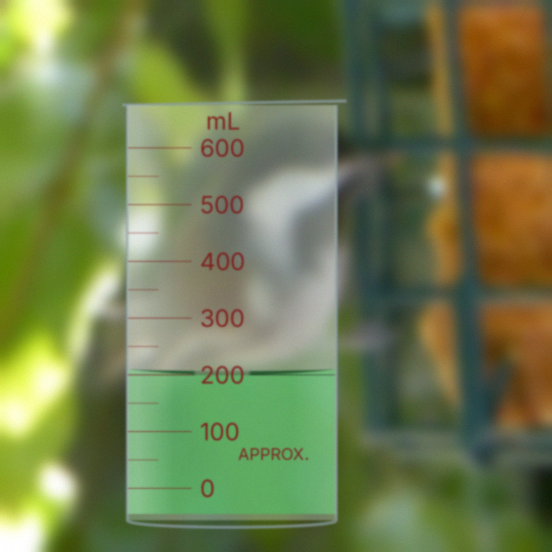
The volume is 200 mL
